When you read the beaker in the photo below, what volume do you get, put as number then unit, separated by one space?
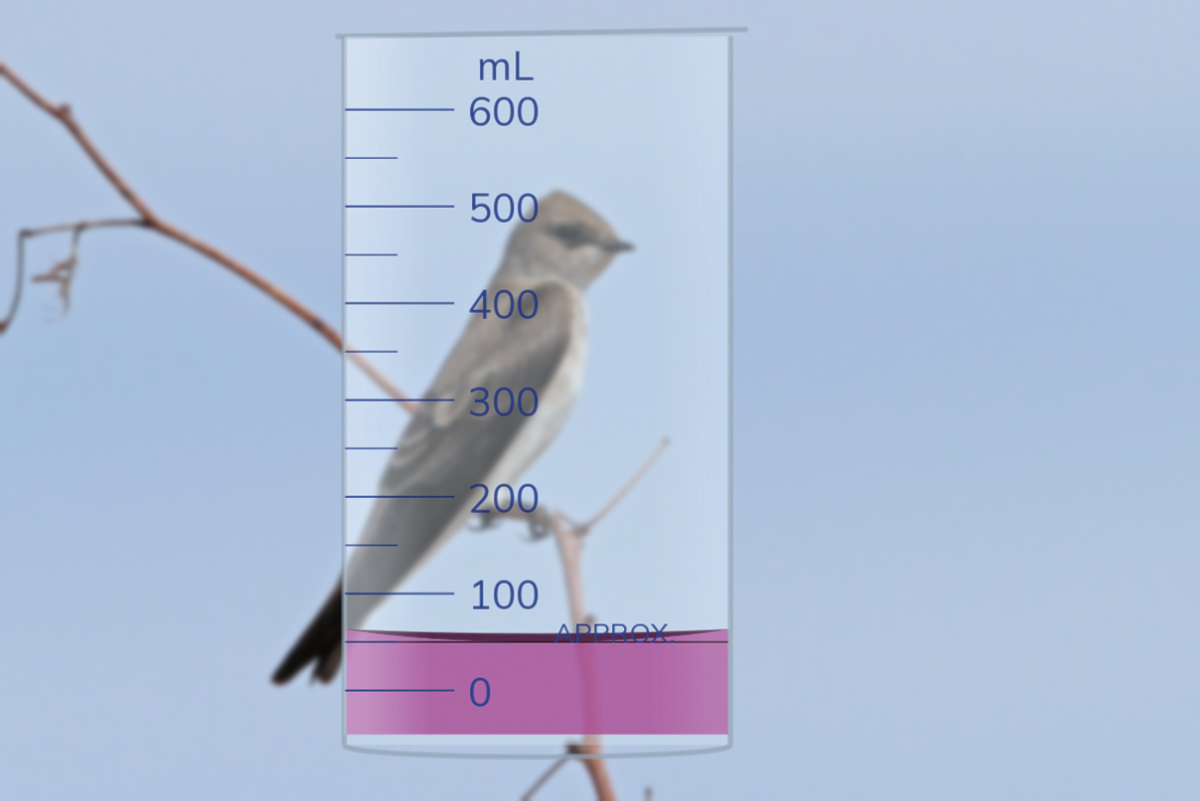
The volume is 50 mL
